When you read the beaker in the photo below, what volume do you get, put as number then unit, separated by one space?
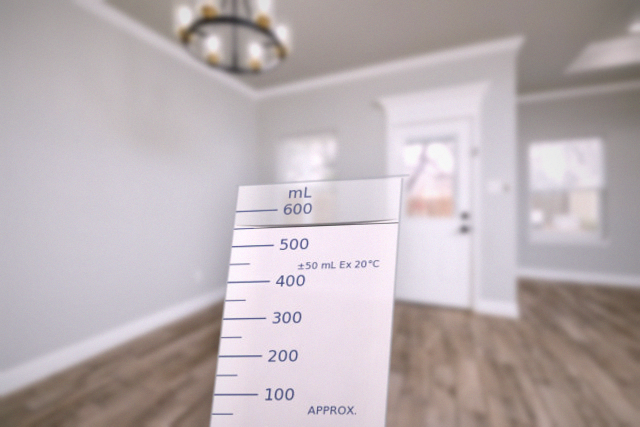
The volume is 550 mL
